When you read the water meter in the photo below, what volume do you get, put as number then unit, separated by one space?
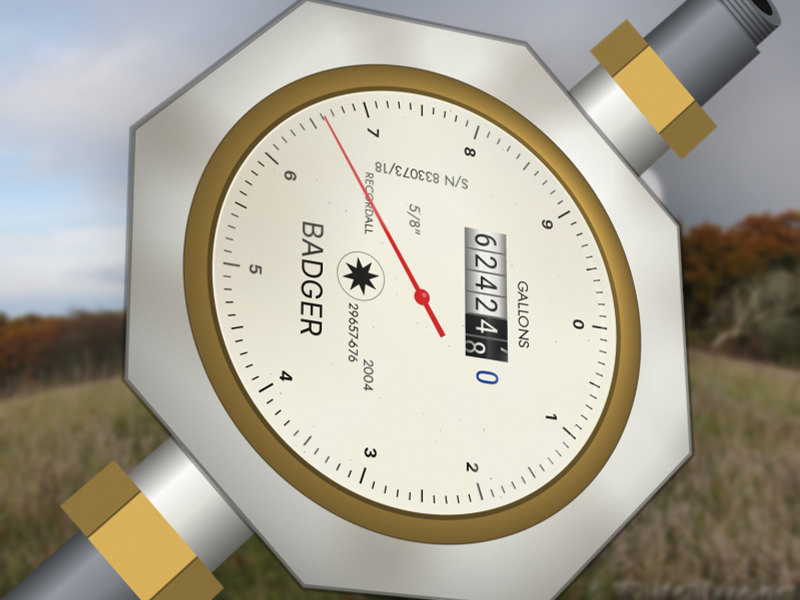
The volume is 6242476.6 gal
